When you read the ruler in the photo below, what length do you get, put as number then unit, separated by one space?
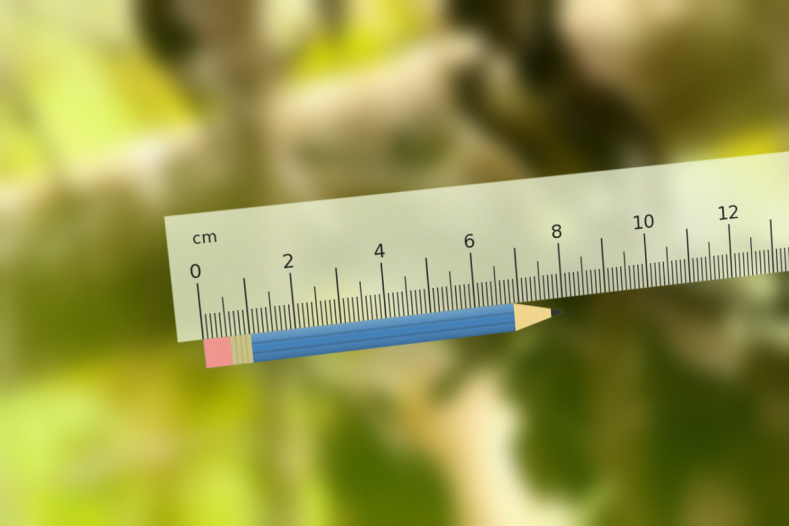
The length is 8 cm
